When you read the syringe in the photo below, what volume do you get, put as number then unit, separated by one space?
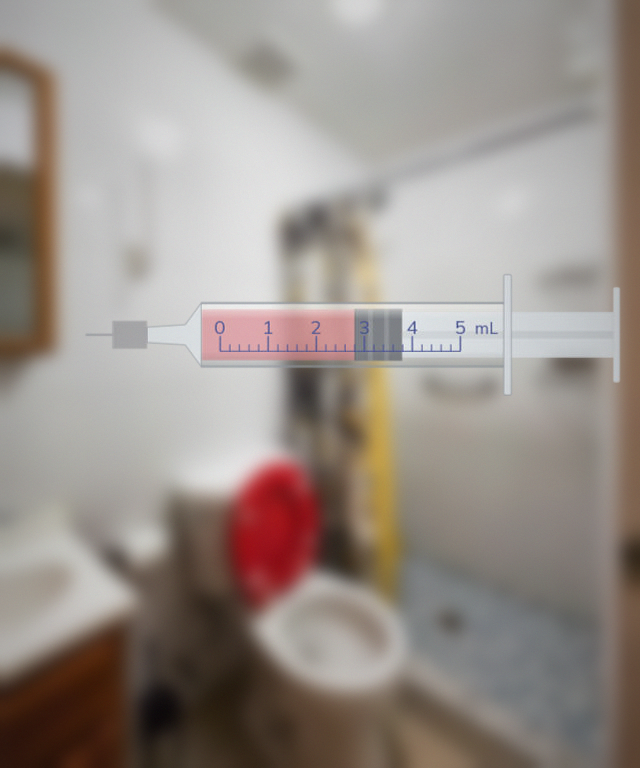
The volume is 2.8 mL
